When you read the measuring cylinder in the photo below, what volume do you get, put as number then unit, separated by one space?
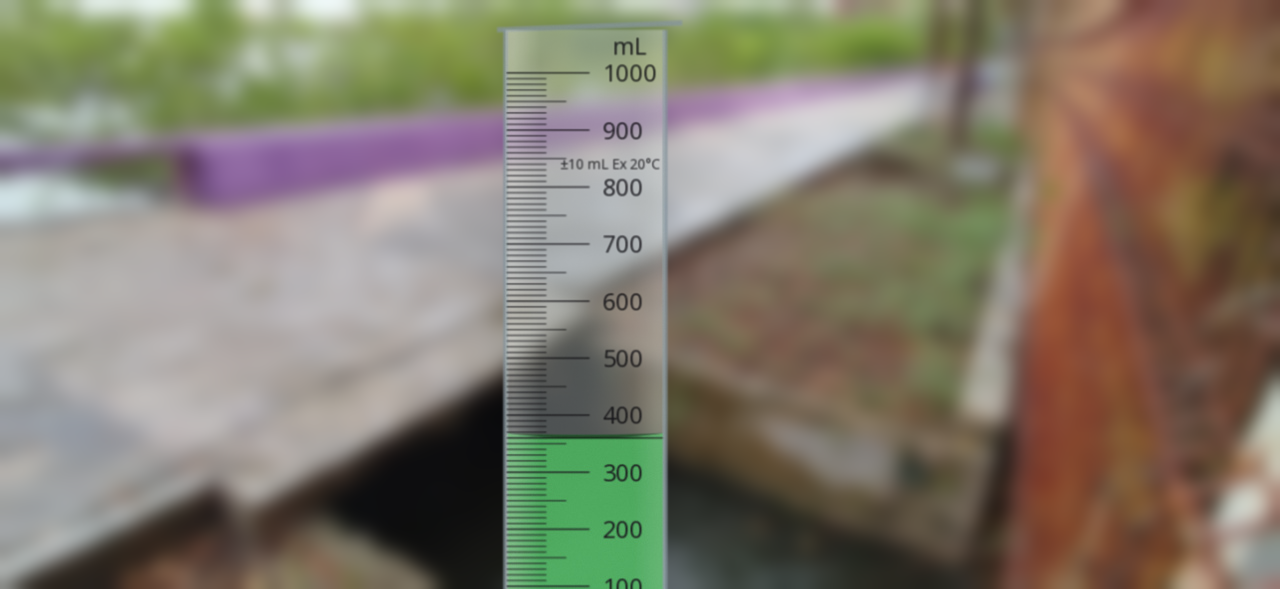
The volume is 360 mL
